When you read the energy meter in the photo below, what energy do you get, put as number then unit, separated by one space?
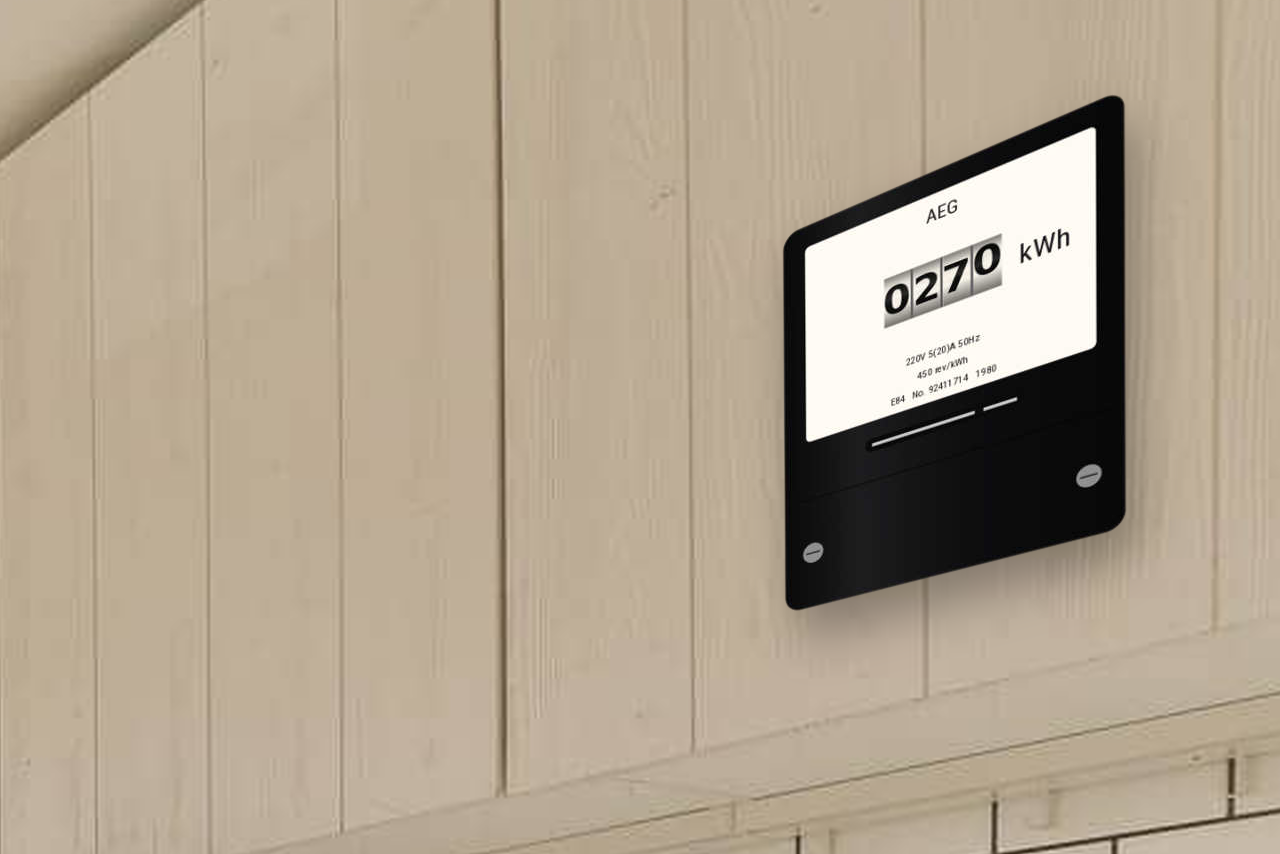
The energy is 270 kWh
